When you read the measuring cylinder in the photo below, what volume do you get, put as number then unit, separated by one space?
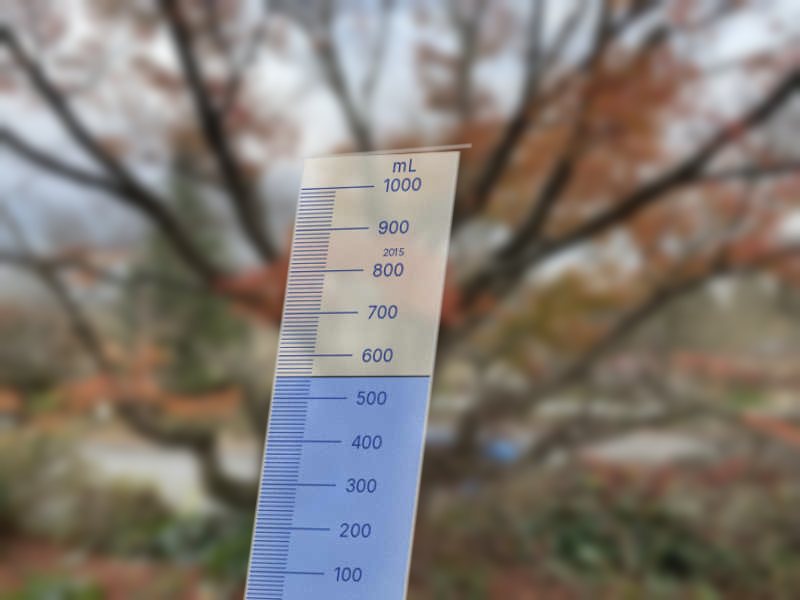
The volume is 550 mL
